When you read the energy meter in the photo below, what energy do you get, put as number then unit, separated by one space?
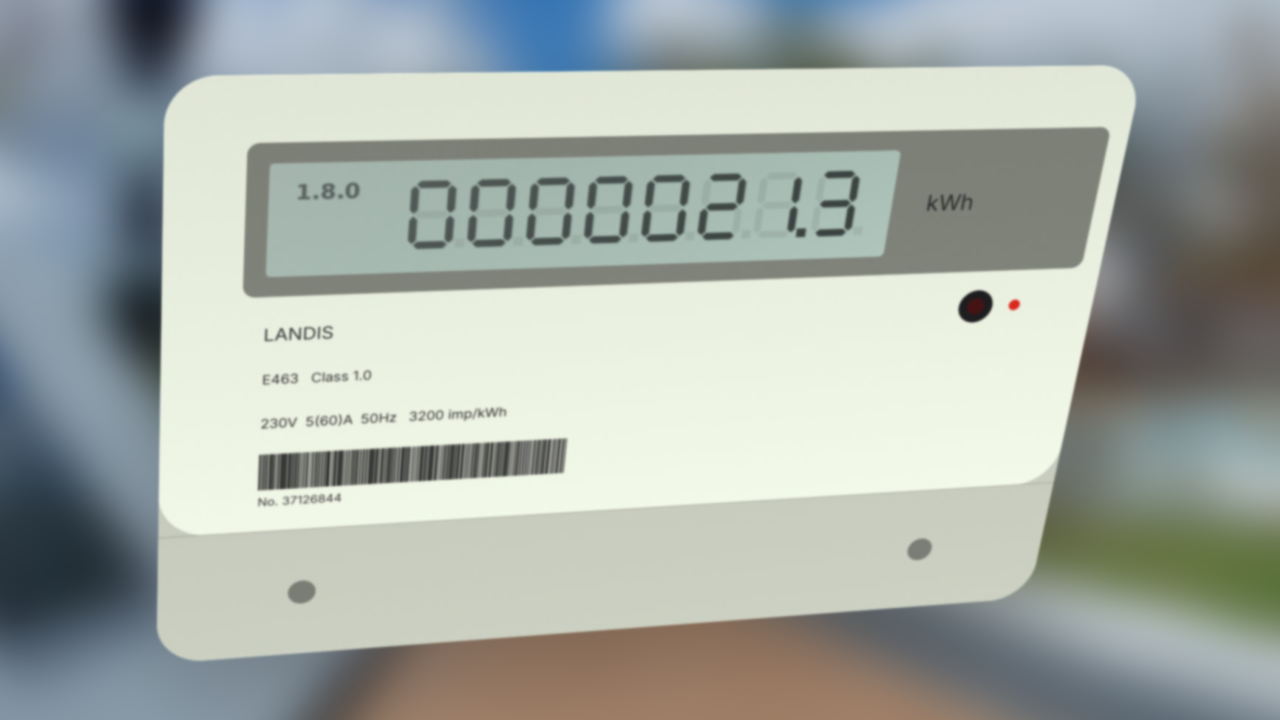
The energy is 21.3 kWh
